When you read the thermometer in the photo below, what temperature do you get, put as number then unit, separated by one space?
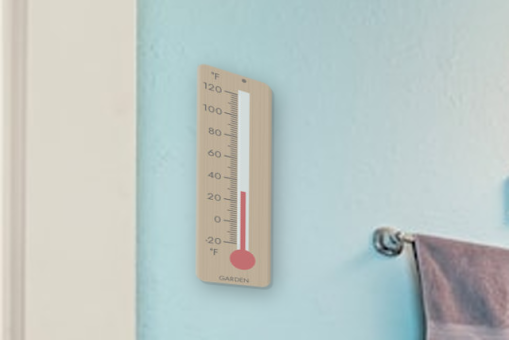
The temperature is 30 °F
